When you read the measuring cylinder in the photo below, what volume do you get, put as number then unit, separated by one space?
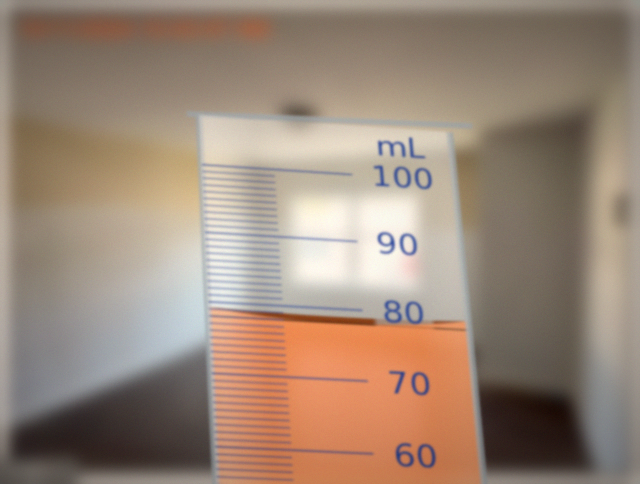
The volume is 78 mL
